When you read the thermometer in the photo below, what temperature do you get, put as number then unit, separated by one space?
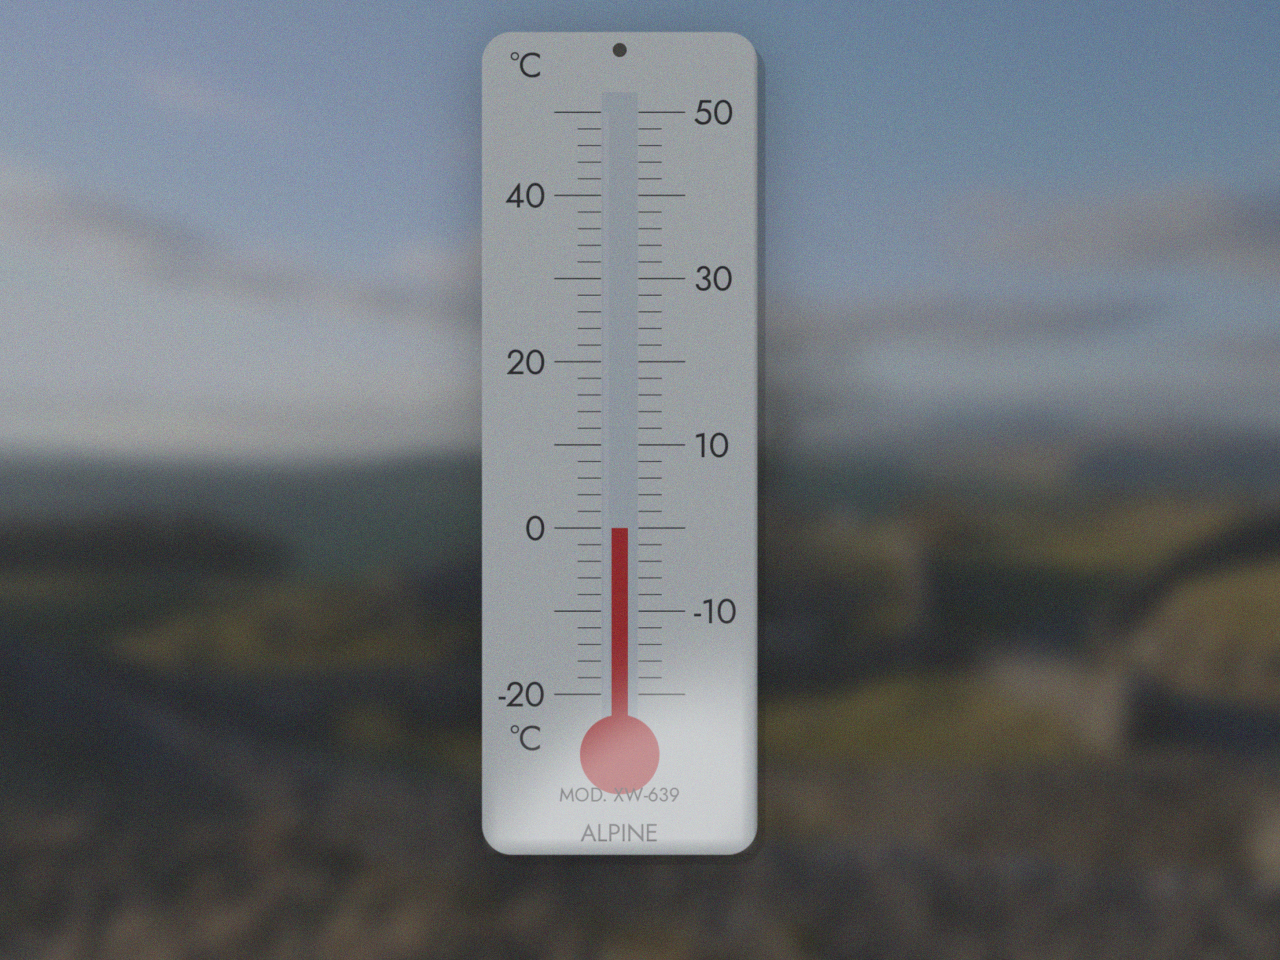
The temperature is 0 °C
